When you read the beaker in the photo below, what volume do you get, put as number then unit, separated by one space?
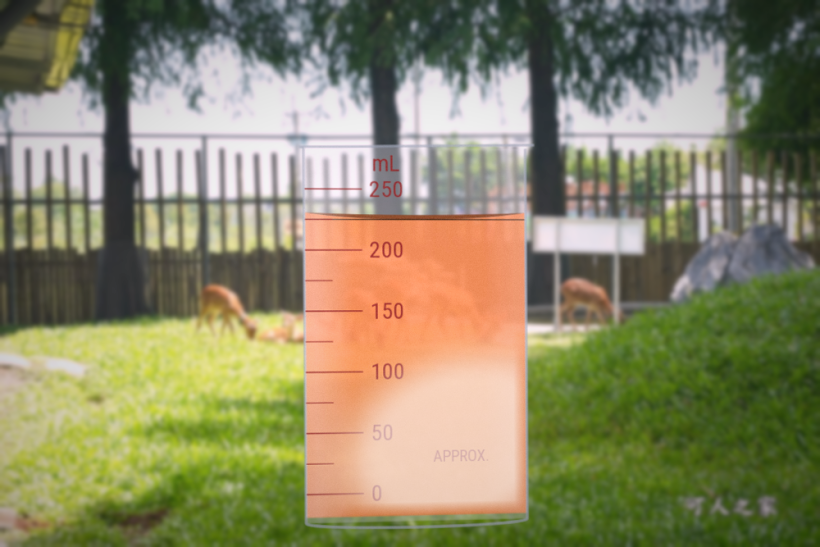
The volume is 225 mL
